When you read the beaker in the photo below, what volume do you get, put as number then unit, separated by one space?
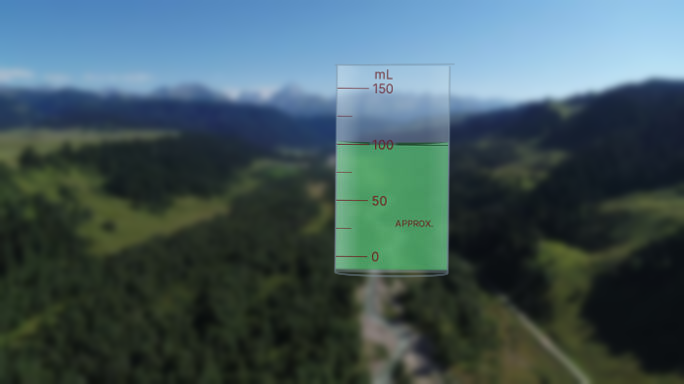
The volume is 100 mL
